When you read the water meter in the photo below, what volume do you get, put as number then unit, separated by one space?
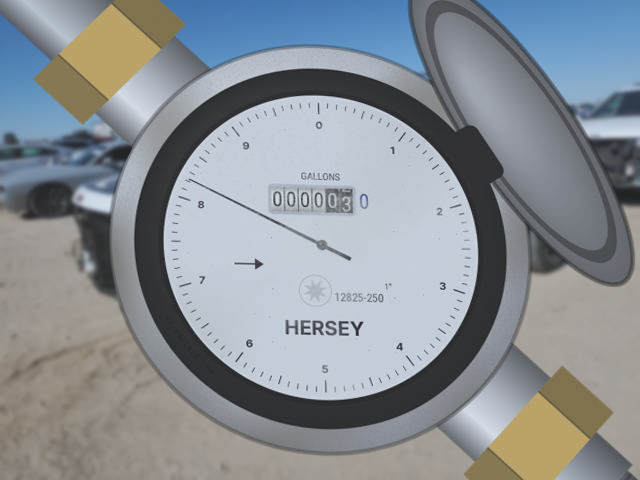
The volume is 28.2 gal
